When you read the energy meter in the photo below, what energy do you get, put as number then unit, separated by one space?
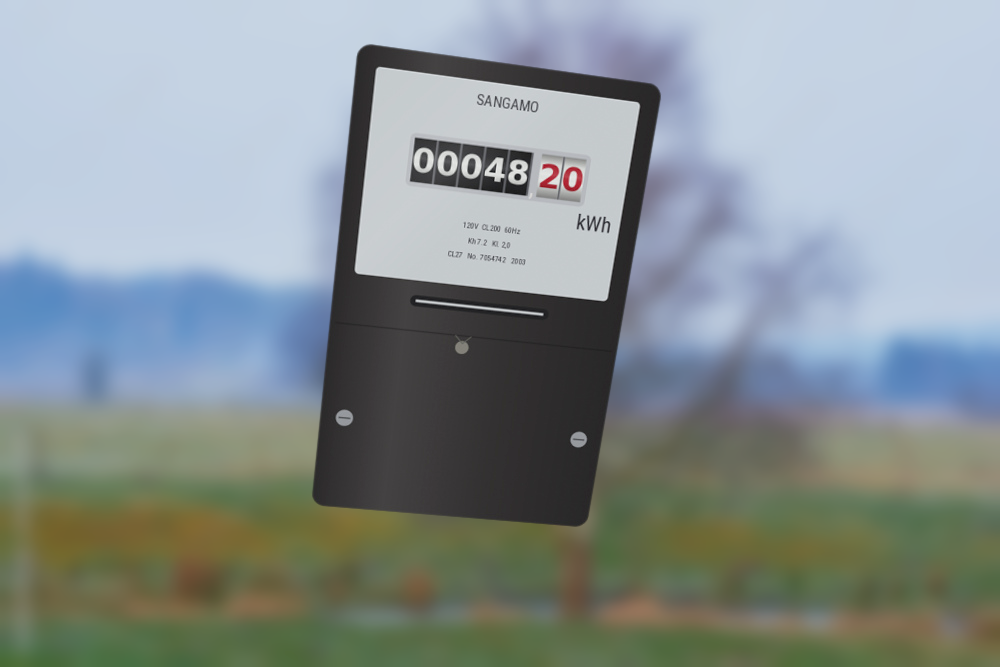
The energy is 48.20 kWh
